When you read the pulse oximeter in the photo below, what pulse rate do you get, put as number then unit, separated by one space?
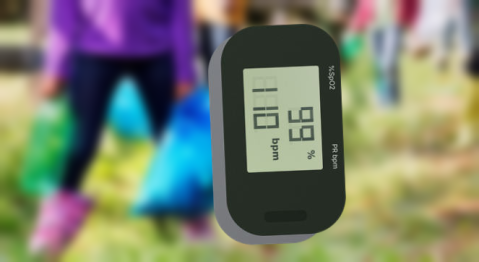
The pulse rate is 110 bpm
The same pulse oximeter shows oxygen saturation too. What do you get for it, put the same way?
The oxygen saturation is 99 %
